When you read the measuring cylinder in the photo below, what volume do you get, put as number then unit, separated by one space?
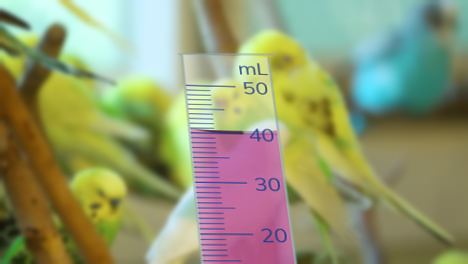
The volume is 40 mL
